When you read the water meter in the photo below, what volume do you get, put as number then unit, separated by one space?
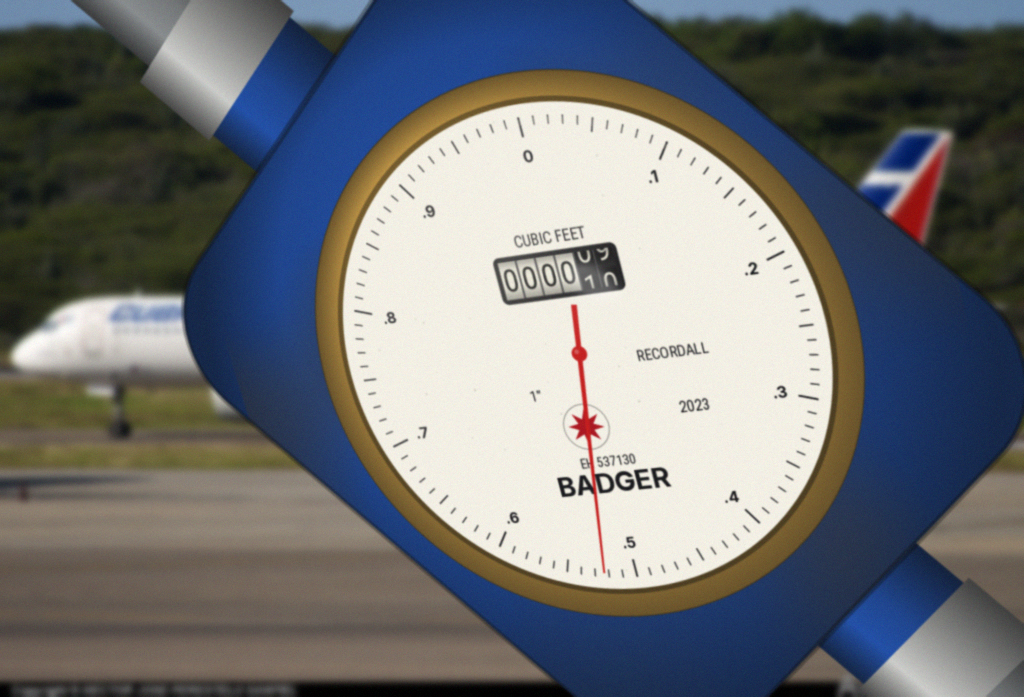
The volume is 9.52 ft³
